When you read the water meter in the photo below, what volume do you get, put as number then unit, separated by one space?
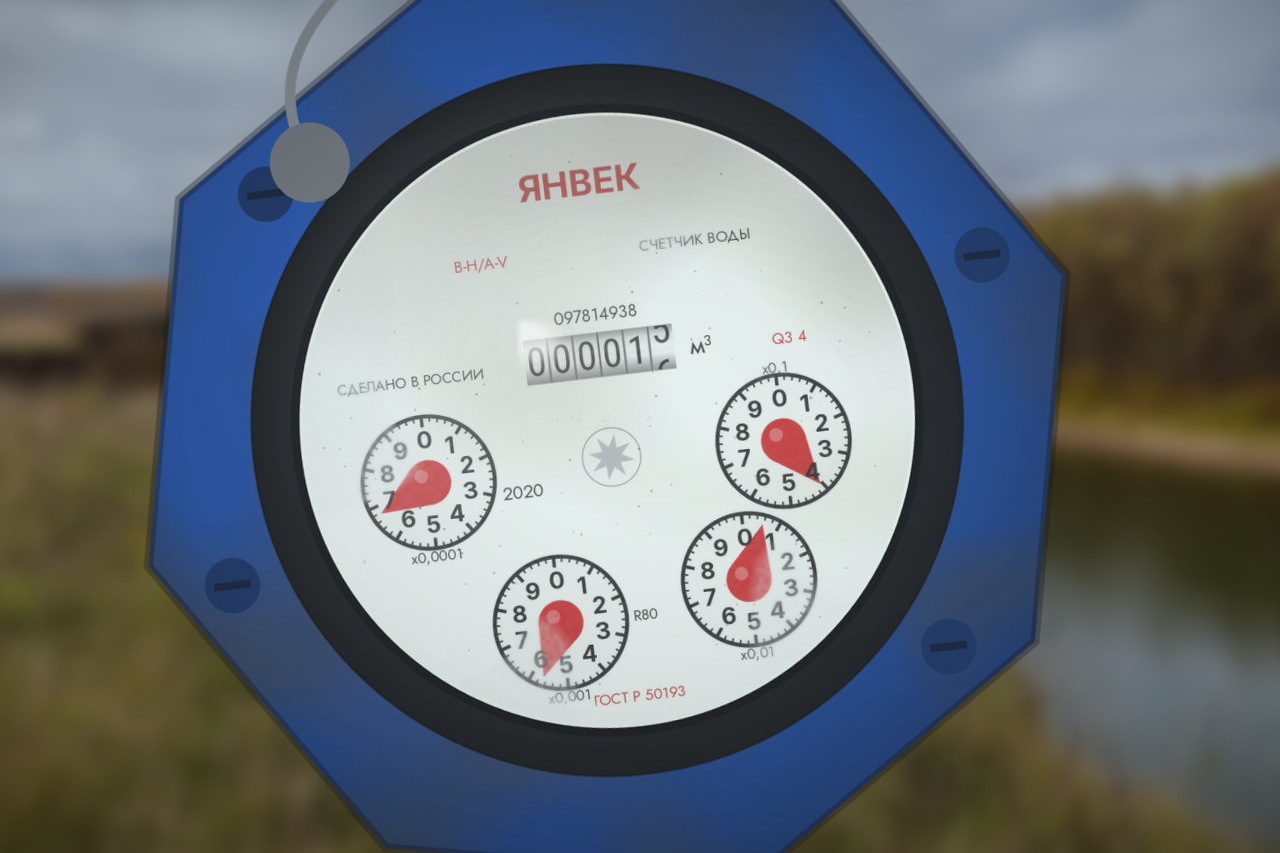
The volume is 15.4056 m³
